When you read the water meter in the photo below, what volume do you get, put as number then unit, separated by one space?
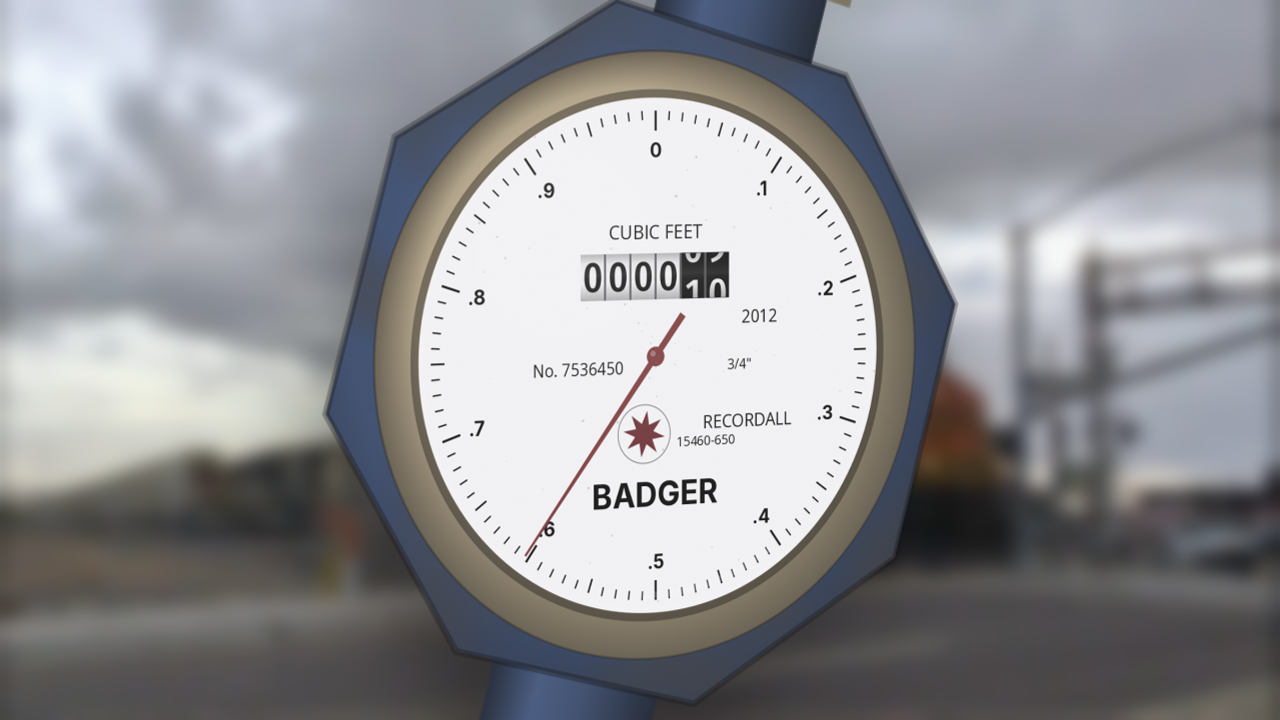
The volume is 9.60 ft³
